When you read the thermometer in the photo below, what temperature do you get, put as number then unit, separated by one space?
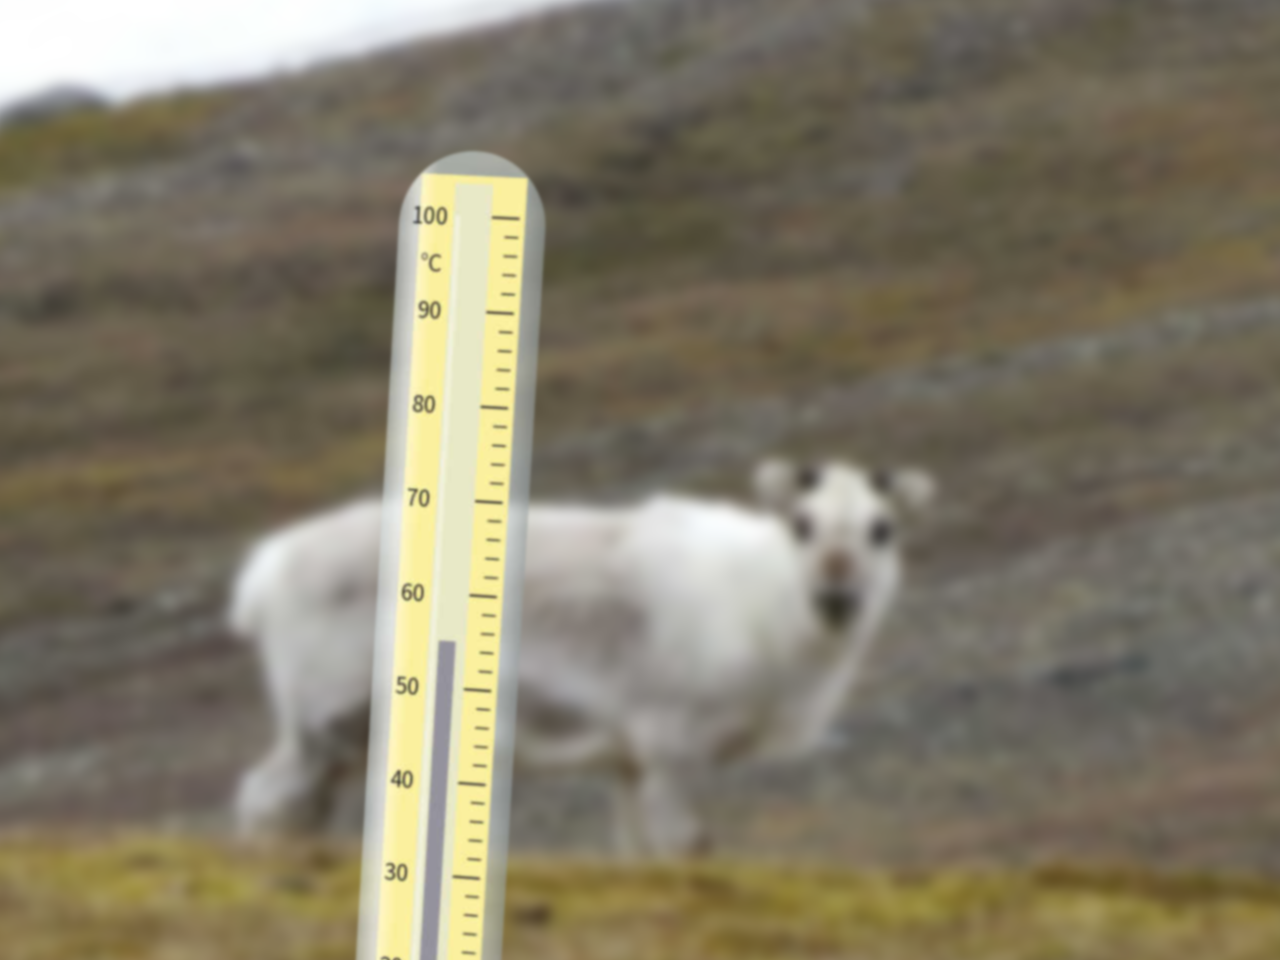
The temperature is 55 °C
